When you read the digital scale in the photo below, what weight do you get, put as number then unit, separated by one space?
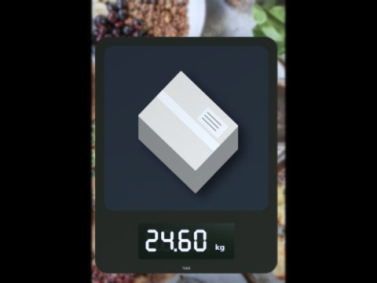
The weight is 24.60 kg
